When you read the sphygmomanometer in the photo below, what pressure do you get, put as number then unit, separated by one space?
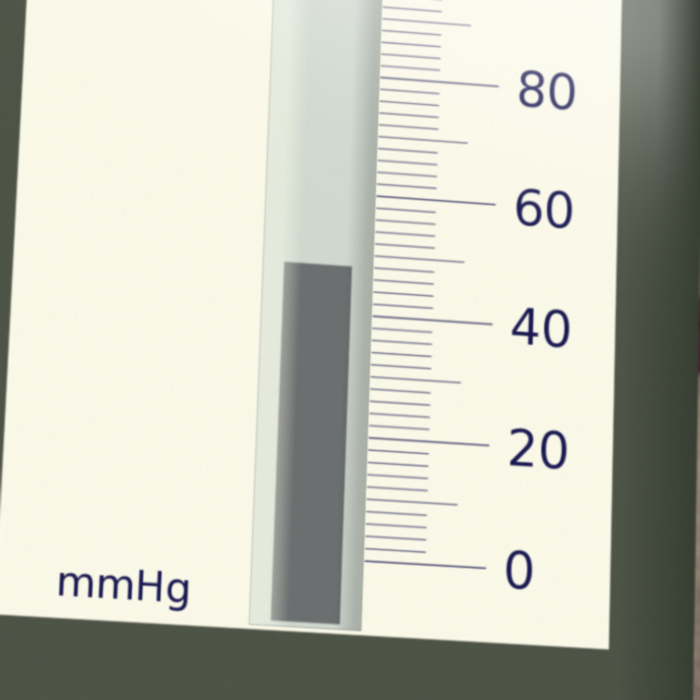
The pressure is 48 mmHg
